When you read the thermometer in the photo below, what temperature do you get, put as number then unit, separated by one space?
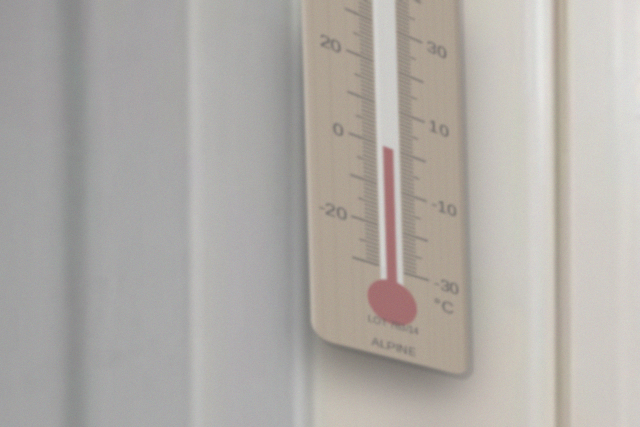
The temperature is 0 °C
